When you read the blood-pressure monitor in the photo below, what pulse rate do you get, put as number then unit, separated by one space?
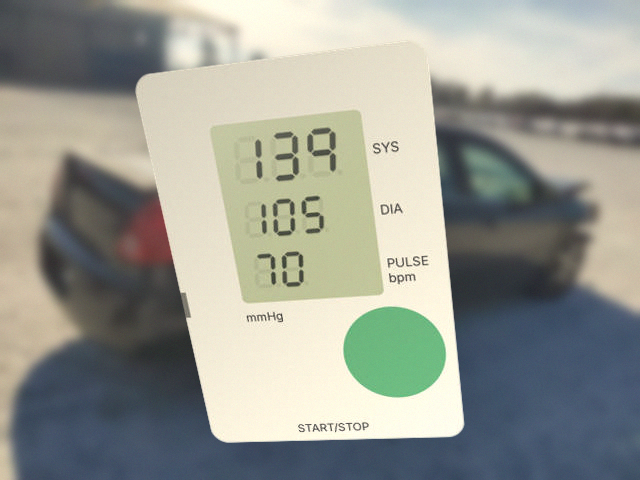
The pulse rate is 70 bpm
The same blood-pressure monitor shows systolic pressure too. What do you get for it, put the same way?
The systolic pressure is 139 mmHg
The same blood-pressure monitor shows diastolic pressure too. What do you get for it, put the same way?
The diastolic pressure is 105 mmHg
